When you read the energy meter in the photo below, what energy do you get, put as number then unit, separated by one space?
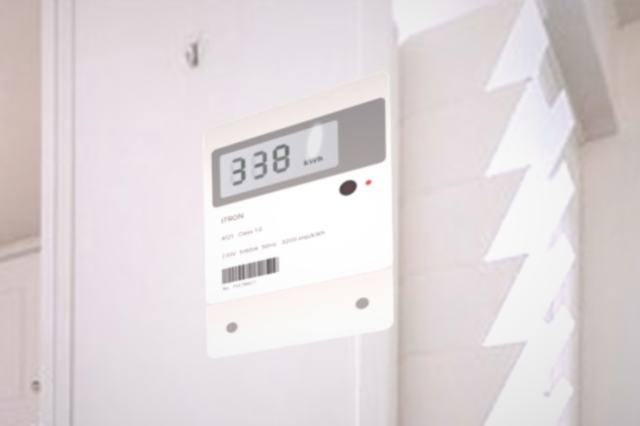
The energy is 338 kWh
